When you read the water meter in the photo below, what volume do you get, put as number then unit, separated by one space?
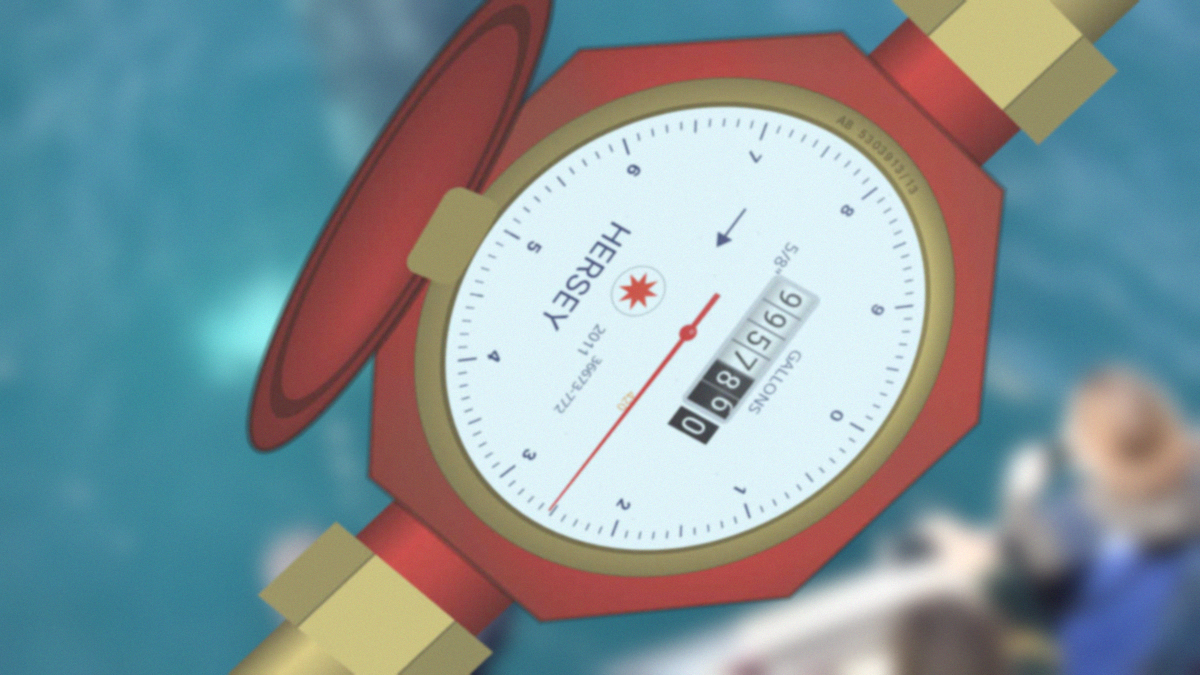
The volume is 9957862.5 gal
